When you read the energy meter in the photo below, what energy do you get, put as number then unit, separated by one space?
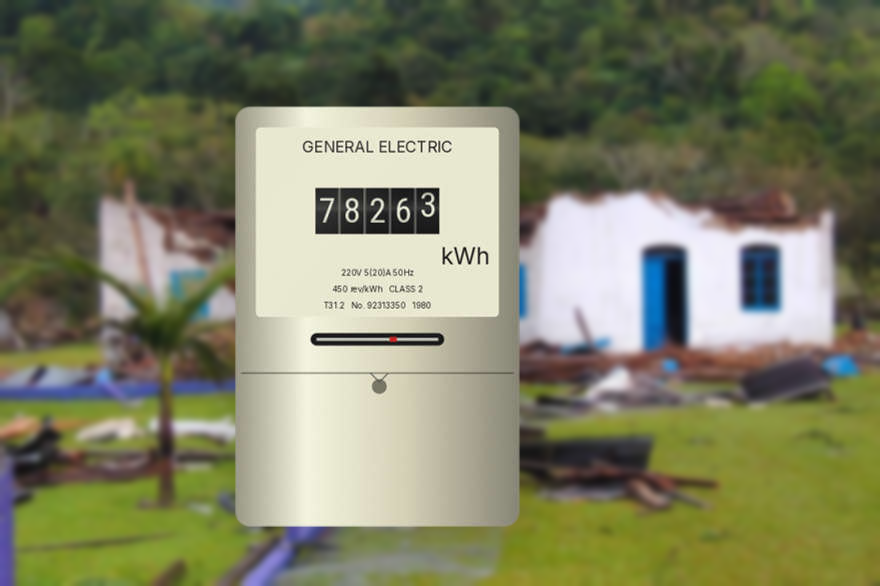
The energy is 78263 kWh
